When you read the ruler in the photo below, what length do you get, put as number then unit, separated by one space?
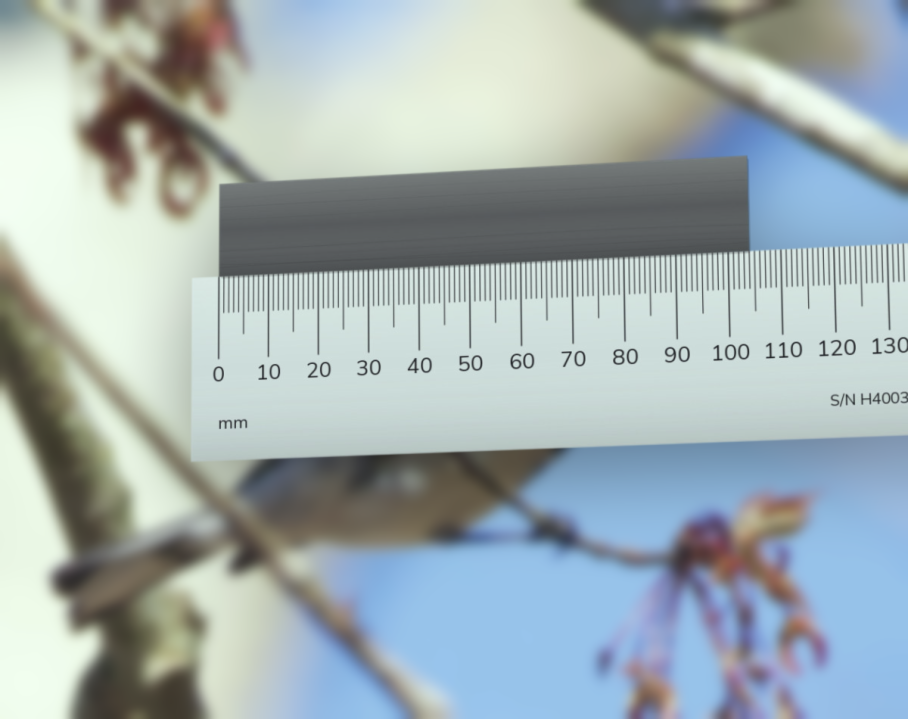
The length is 104 mm
